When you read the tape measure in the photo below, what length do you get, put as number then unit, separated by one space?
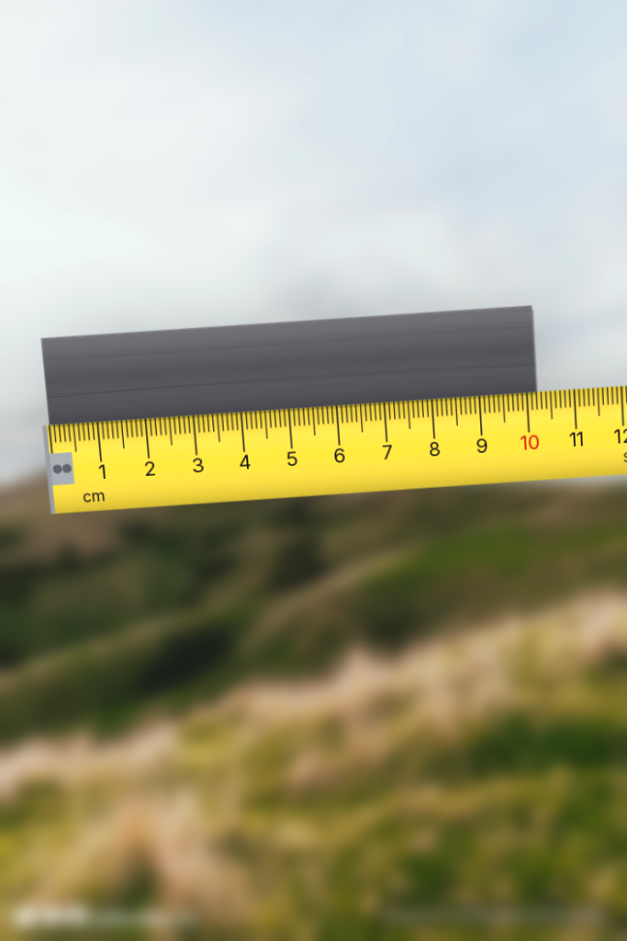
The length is 10.2 cm
